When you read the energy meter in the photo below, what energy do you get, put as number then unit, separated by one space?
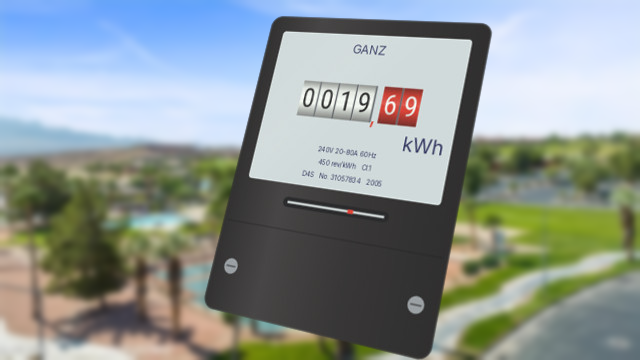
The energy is 19.69 kWh
